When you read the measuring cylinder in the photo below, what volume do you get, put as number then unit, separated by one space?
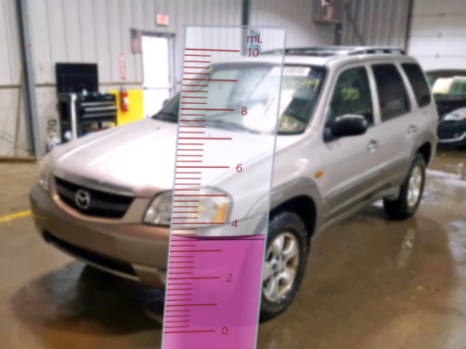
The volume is 3.4 mL
